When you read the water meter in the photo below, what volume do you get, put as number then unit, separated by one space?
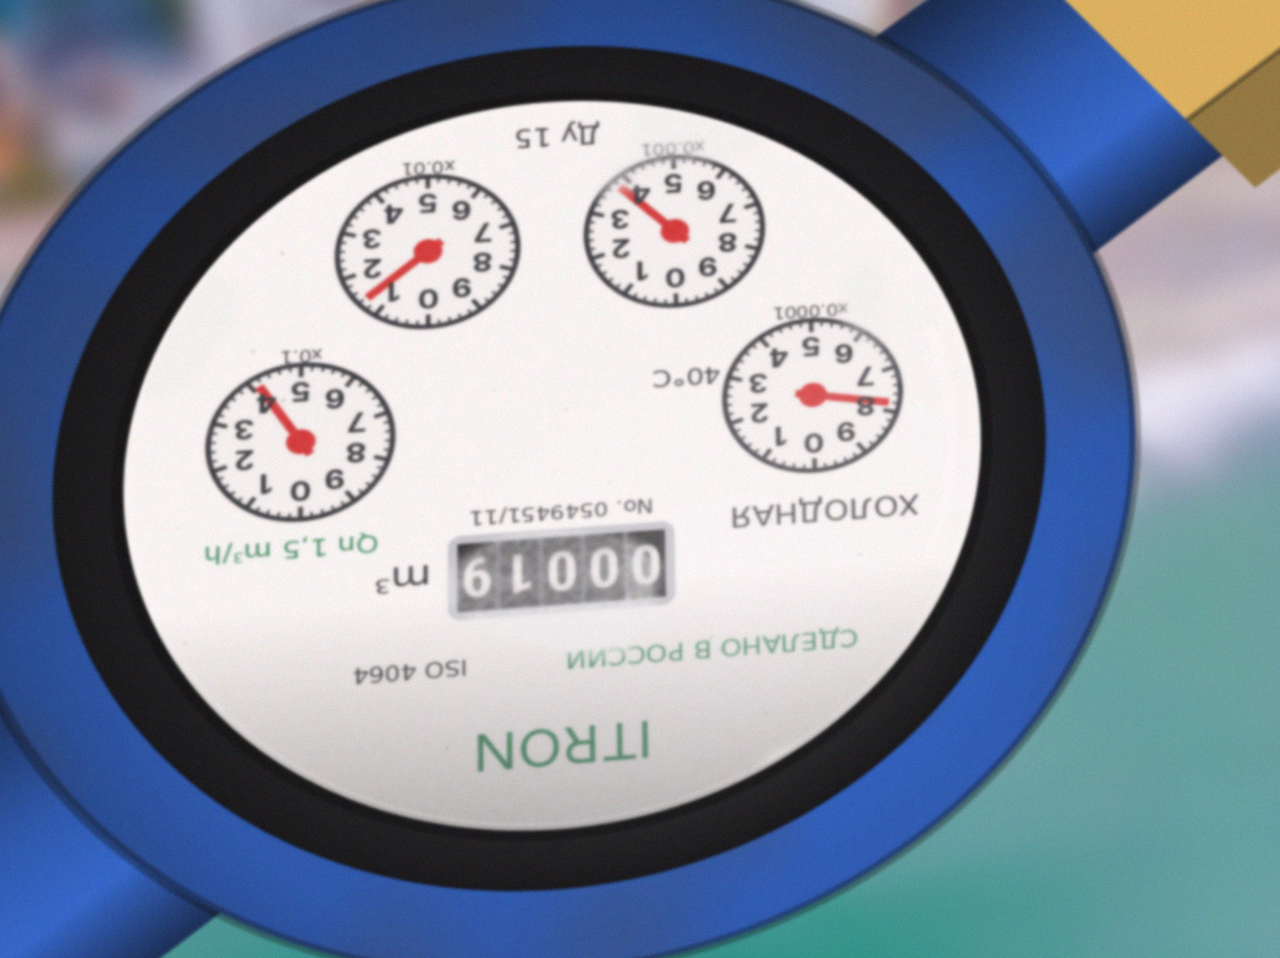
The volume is 19.4137 m³
